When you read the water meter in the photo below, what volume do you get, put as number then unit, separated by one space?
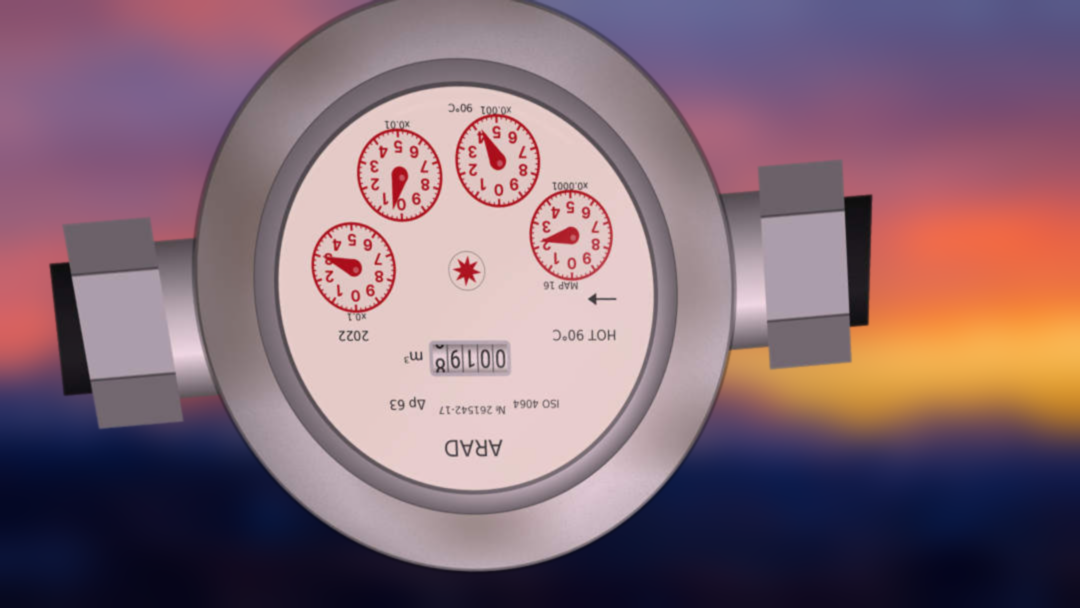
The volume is 198.3042 m³
